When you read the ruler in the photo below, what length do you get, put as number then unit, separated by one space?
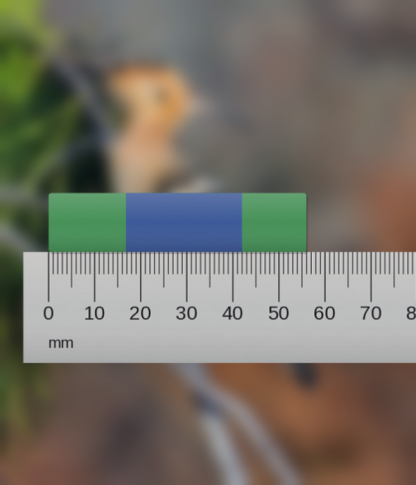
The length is 56 mm
